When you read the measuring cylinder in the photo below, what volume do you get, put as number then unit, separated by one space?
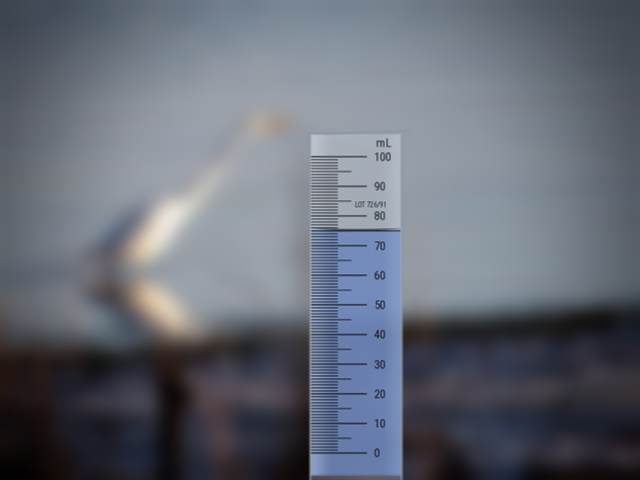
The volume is 75 mL
